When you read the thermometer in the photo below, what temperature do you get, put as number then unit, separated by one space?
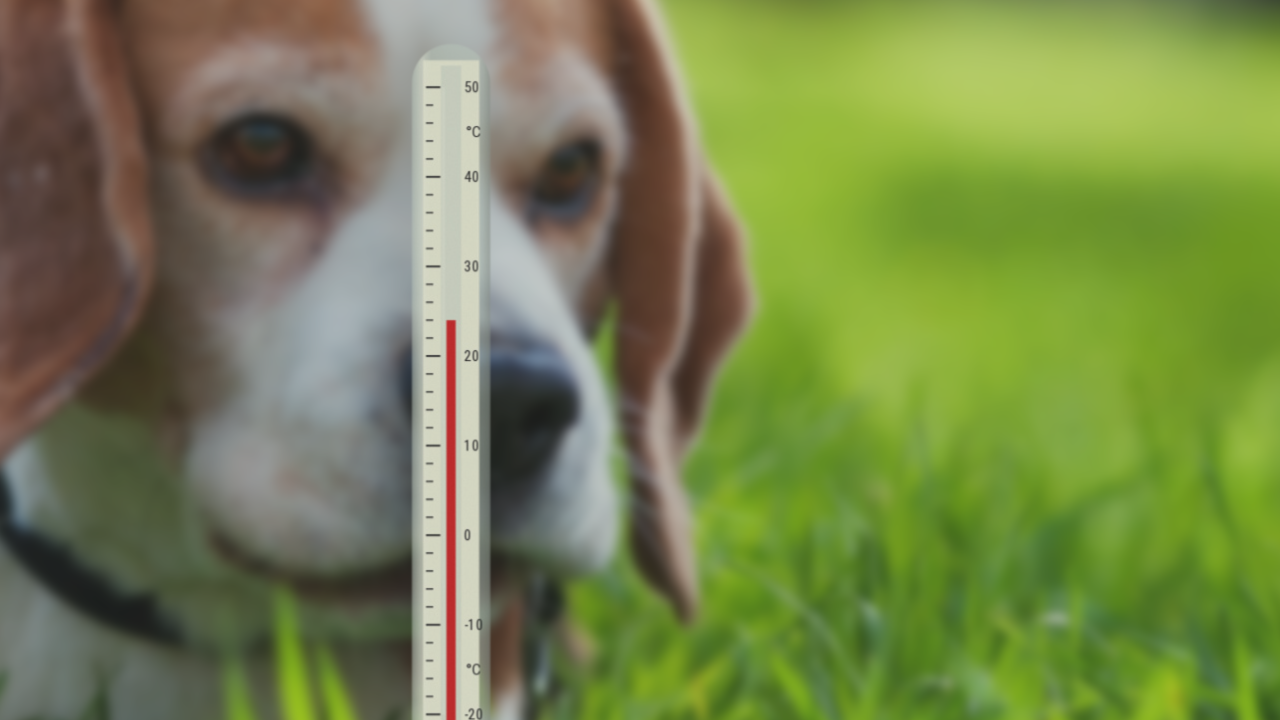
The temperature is 24 °C
